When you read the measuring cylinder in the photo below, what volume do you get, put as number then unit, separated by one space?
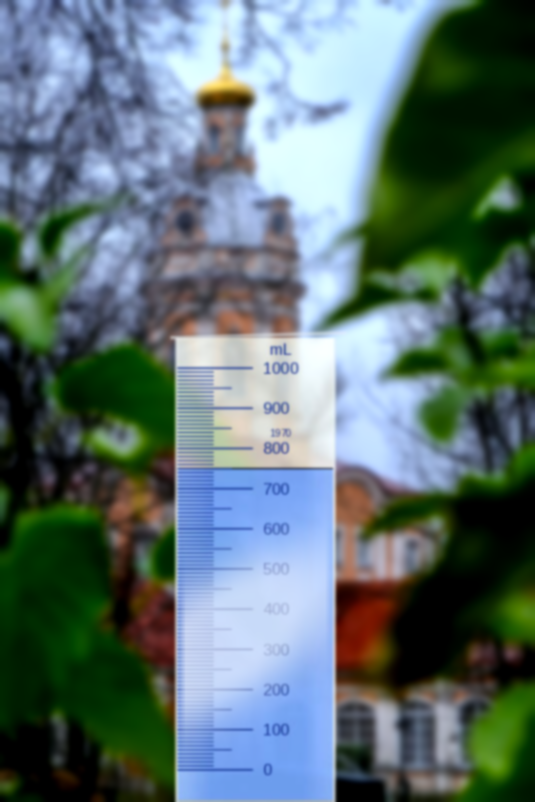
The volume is 750 mL
